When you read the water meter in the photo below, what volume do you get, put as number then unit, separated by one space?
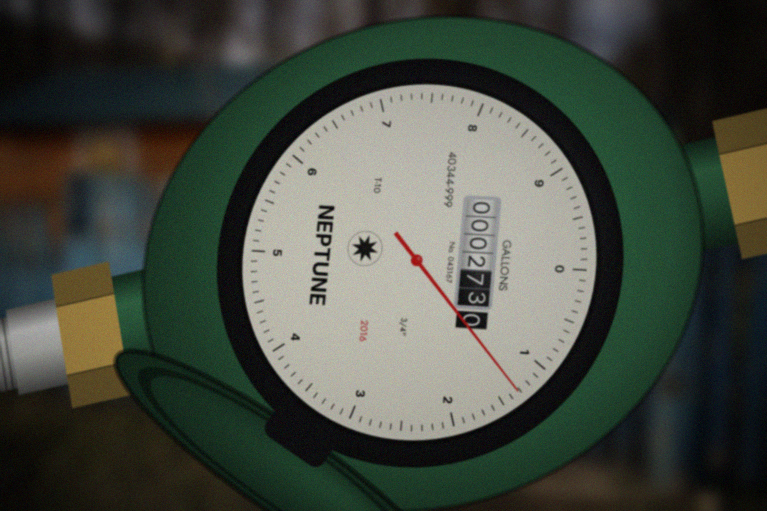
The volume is 2731.3 gal
